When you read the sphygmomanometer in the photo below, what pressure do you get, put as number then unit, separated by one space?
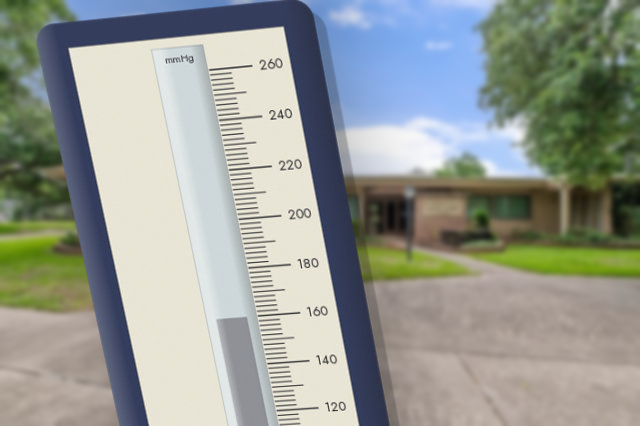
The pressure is 160 mmHg
